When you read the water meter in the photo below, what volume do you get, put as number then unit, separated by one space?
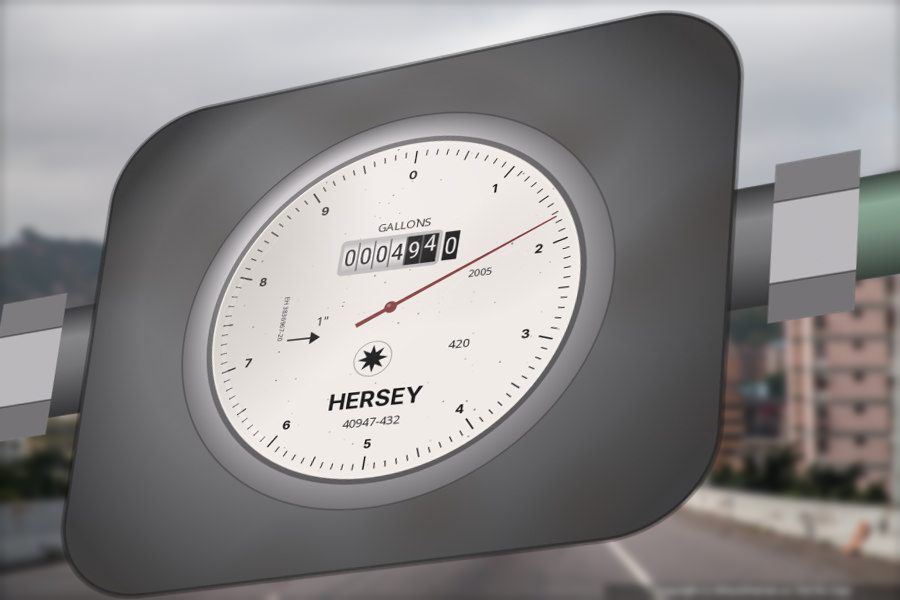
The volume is 4941.7 gal
